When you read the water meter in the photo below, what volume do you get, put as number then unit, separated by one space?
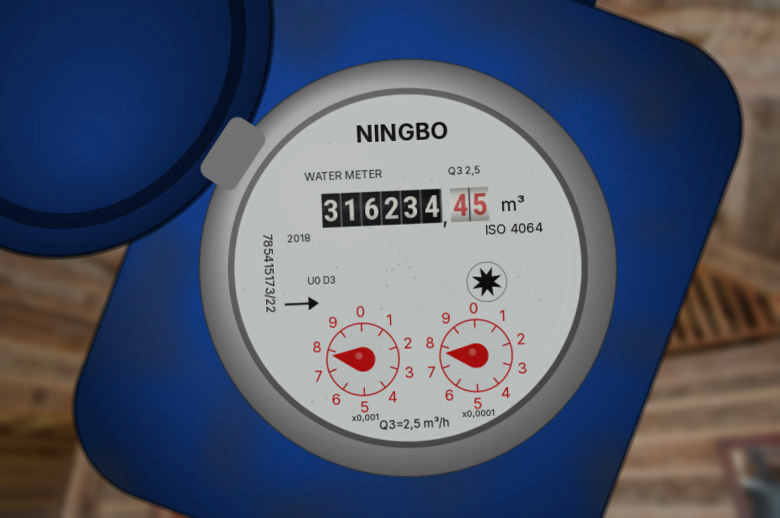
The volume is 316234.4577 m³
